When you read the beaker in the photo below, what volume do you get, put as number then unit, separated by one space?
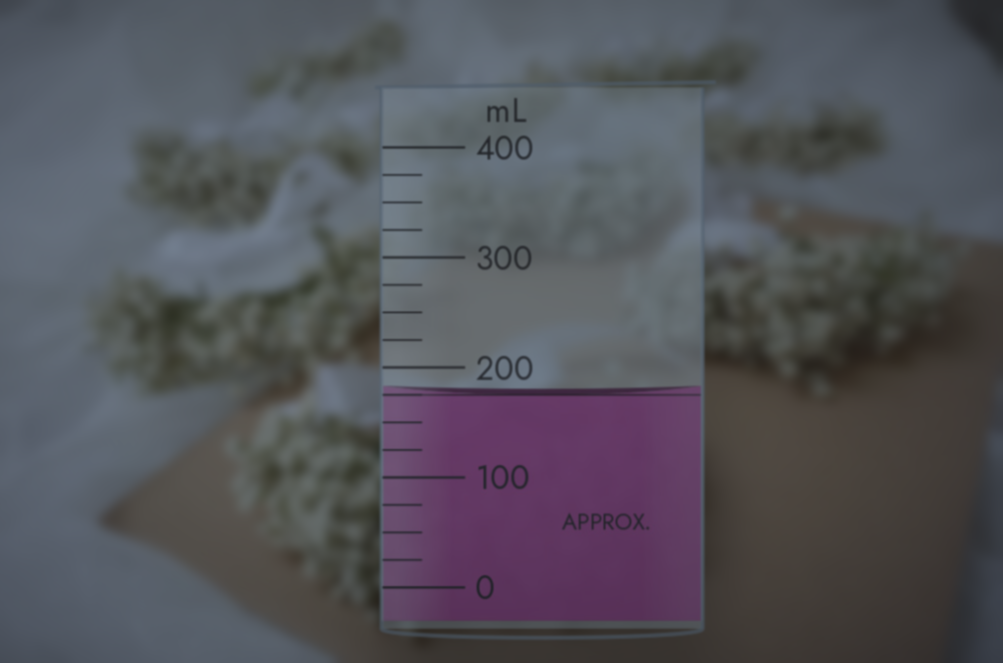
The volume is 175 mL
